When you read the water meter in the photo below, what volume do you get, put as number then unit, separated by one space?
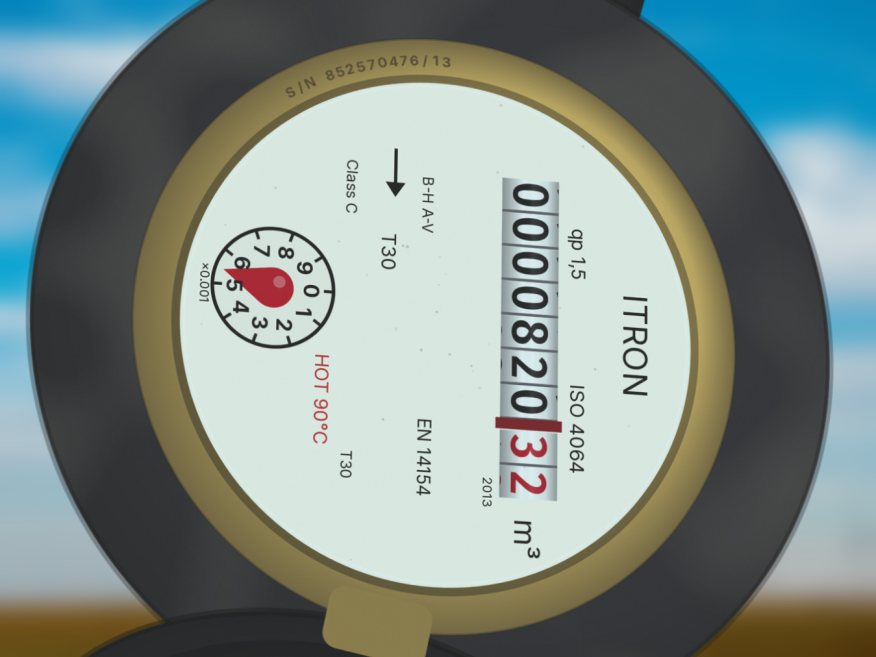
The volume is 820.325 m³
